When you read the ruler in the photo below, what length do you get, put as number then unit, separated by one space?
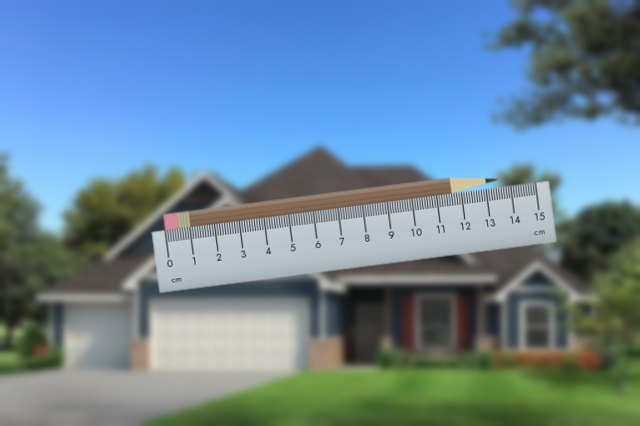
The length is 13.5 cm
